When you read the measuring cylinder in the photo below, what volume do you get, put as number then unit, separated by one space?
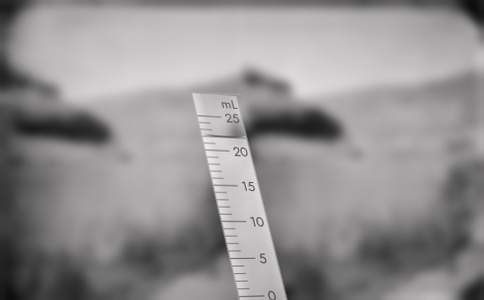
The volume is 22 mL
